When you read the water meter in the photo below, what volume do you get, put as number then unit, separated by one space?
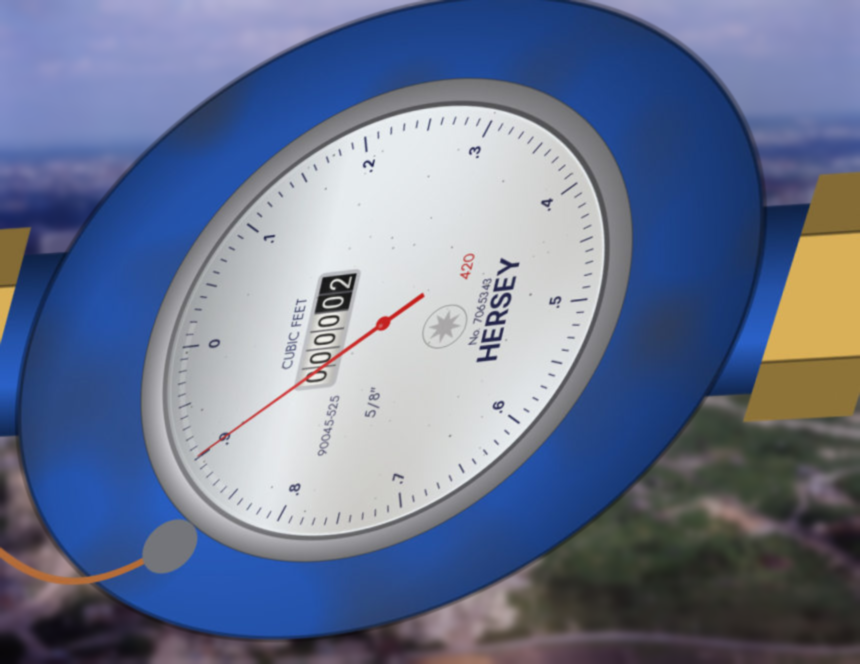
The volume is 1.90 ft³
